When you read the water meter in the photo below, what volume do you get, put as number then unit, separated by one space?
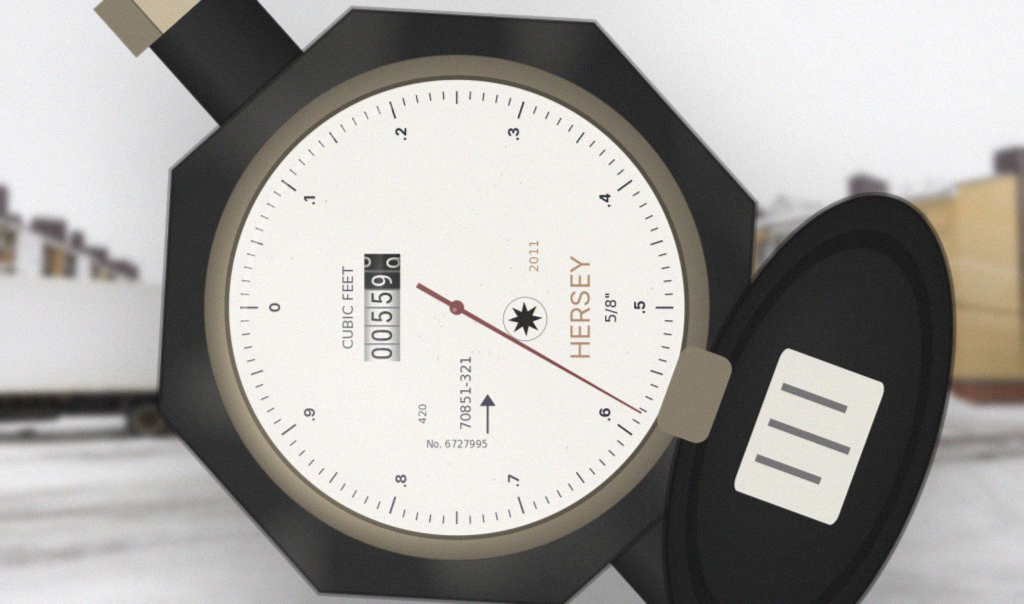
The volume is 5598.58 ft³
